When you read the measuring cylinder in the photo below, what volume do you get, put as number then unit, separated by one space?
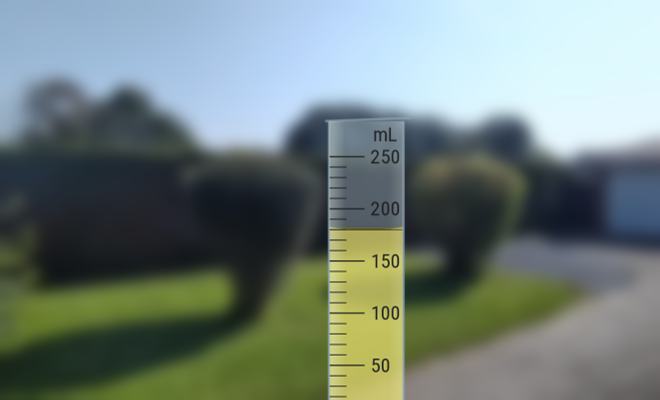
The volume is 180 mL
